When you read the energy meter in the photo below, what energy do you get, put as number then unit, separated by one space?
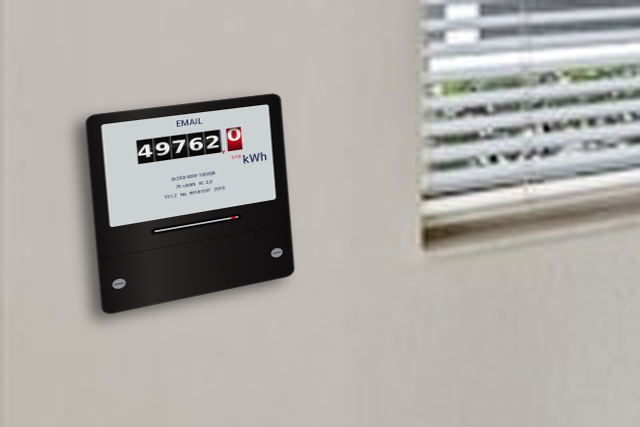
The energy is 49762.0 kWh
